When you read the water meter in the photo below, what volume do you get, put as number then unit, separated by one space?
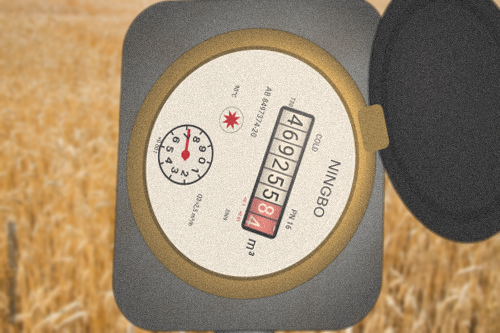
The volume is 469255.837 m³
